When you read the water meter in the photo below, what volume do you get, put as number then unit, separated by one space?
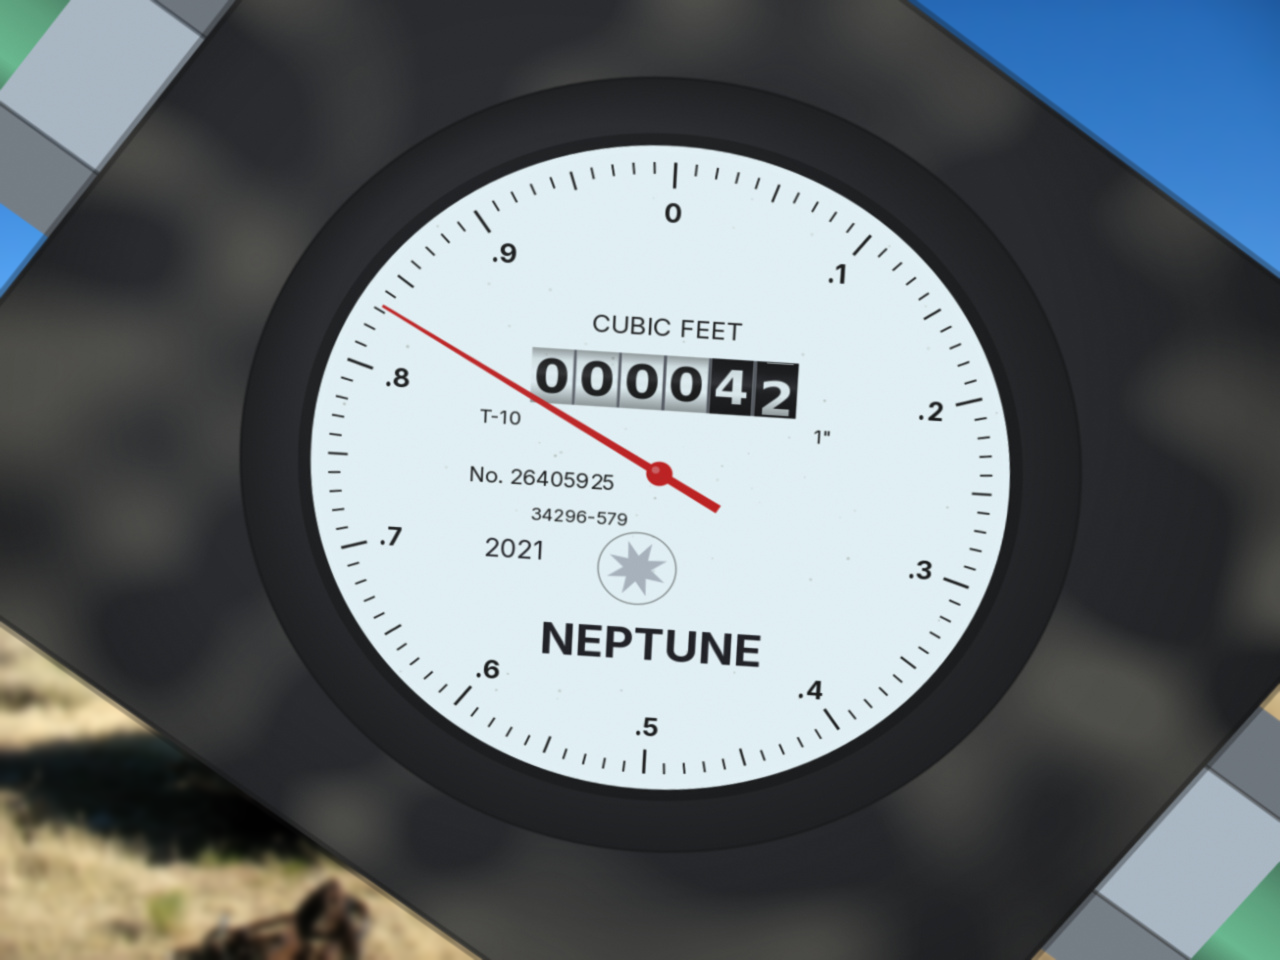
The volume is 41.83 ft³
